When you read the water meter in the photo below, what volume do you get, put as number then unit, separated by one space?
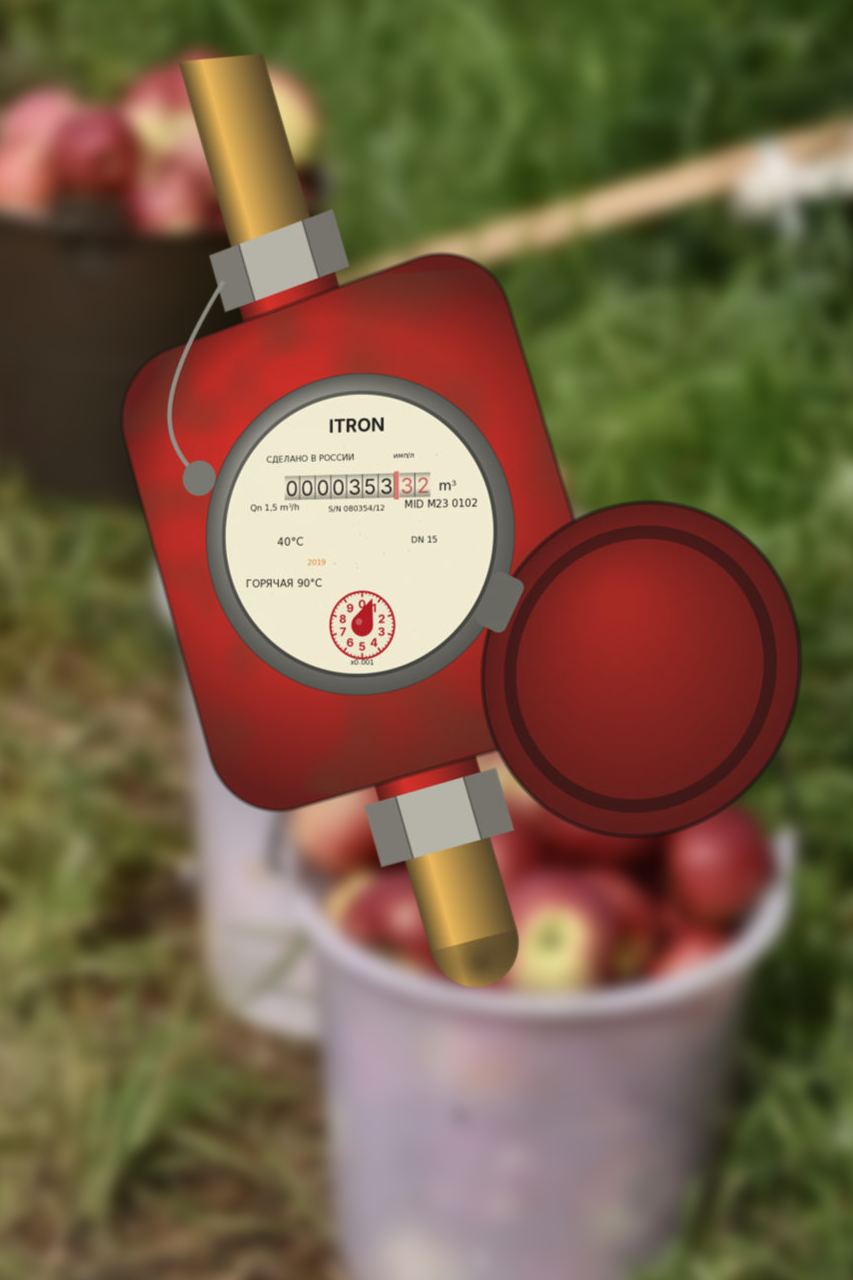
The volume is 353.320 m³
